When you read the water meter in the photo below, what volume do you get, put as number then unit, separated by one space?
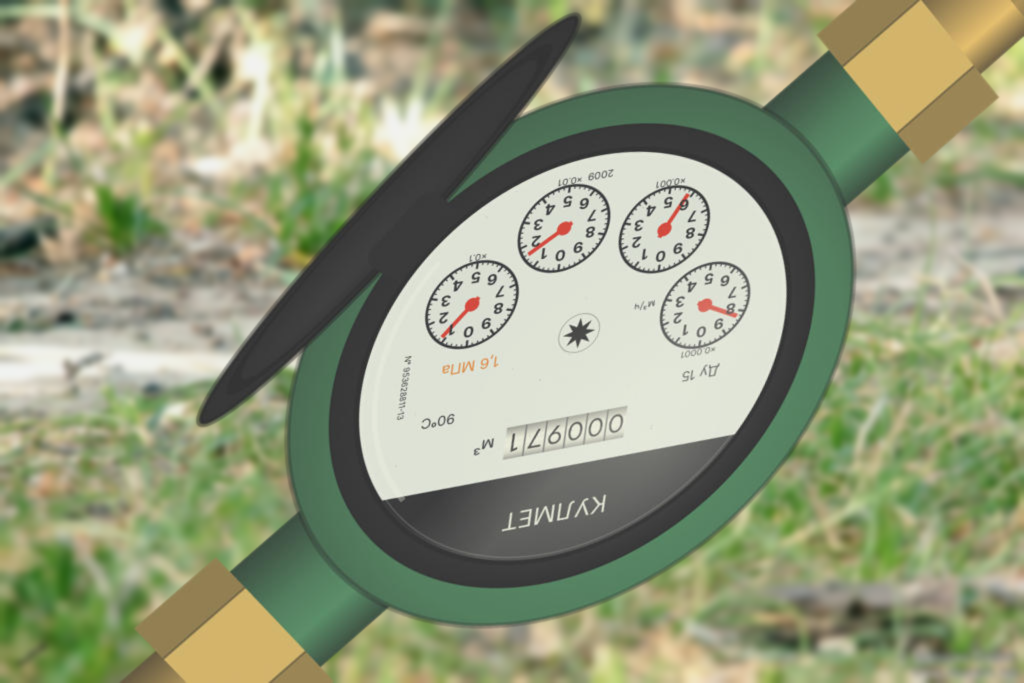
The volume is 971.1158 m³
